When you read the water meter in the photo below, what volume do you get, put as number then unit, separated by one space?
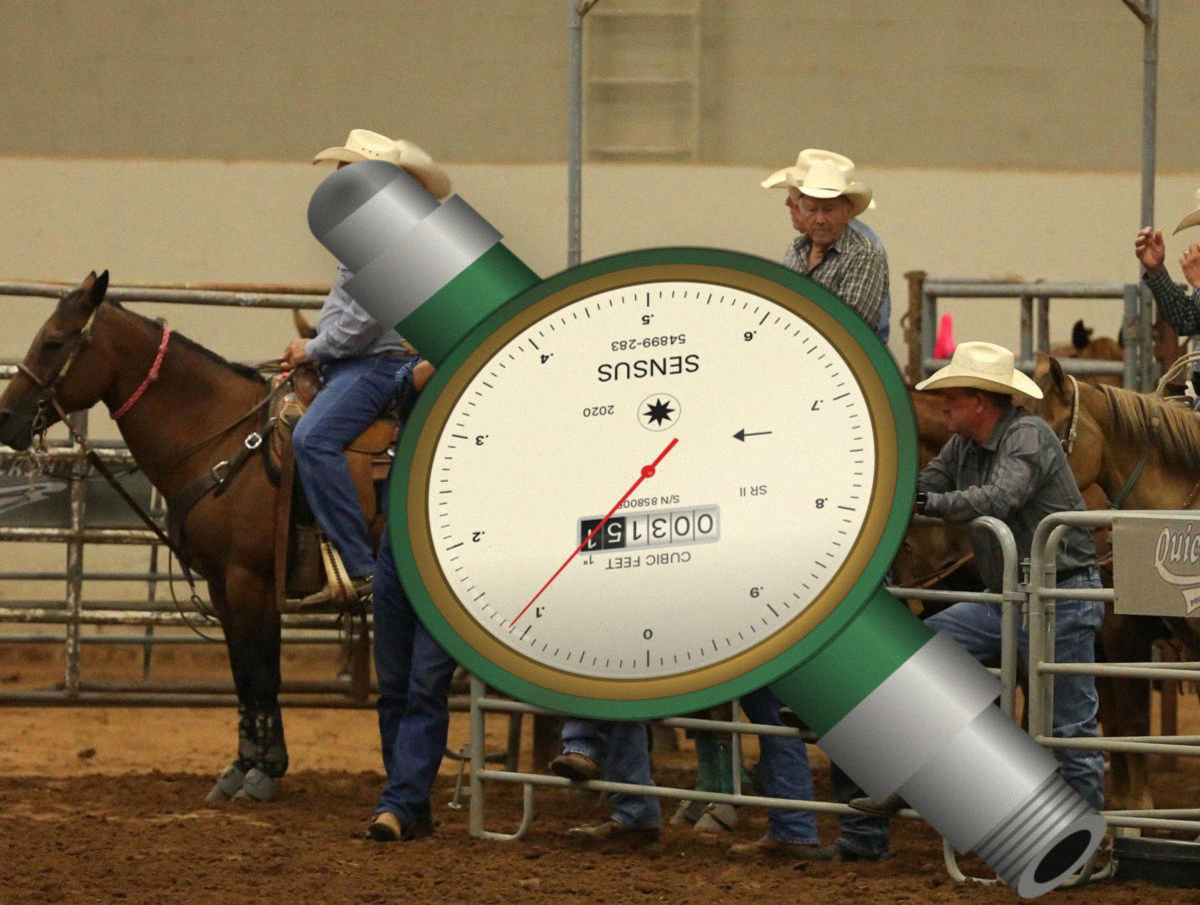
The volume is 3151.11 ft³
